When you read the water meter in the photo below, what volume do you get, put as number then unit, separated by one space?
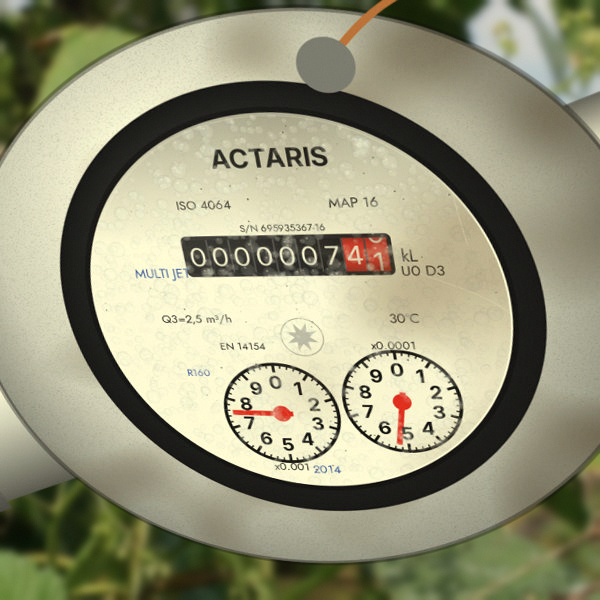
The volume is 7.4075 kL
